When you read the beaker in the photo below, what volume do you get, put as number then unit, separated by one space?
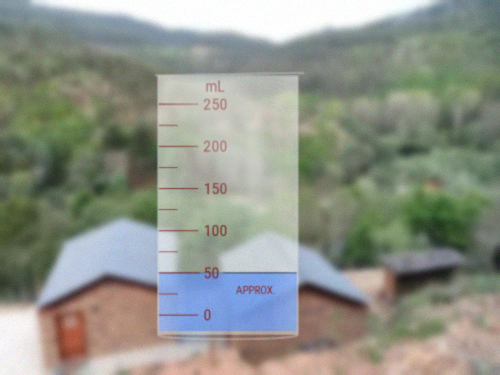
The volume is 50 mL
